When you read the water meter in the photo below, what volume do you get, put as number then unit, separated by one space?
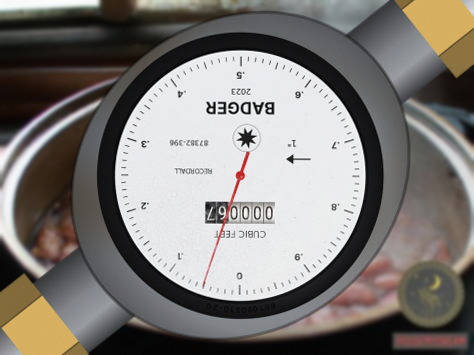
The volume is 67.05 ft³
